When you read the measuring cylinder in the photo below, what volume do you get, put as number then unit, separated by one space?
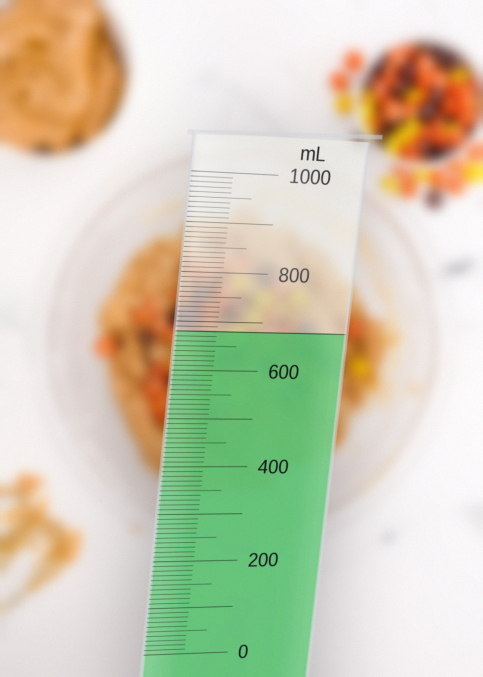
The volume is 680 mL
